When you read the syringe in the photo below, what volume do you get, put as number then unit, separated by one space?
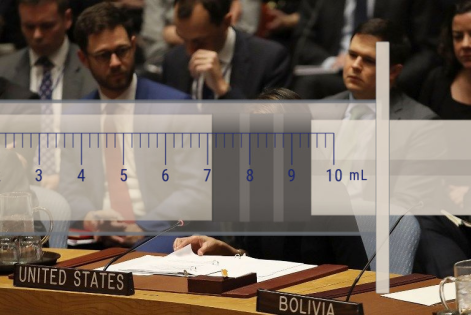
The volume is 7.1 mL
